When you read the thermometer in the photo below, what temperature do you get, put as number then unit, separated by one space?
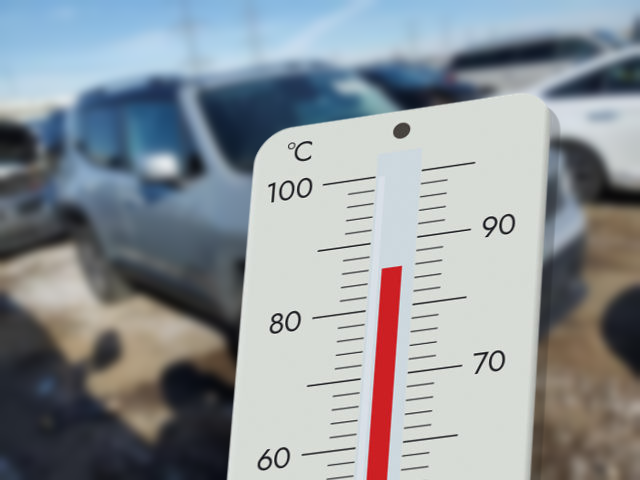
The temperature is 86 °C
